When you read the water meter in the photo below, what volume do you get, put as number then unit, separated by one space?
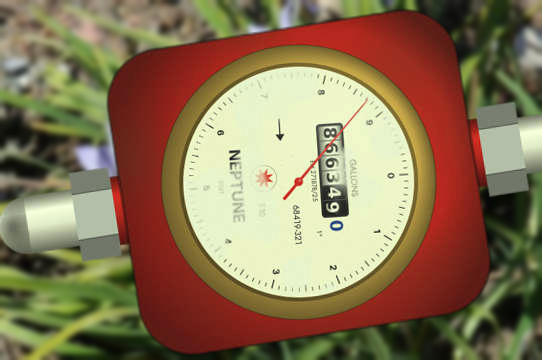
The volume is 8663488.7 gal
